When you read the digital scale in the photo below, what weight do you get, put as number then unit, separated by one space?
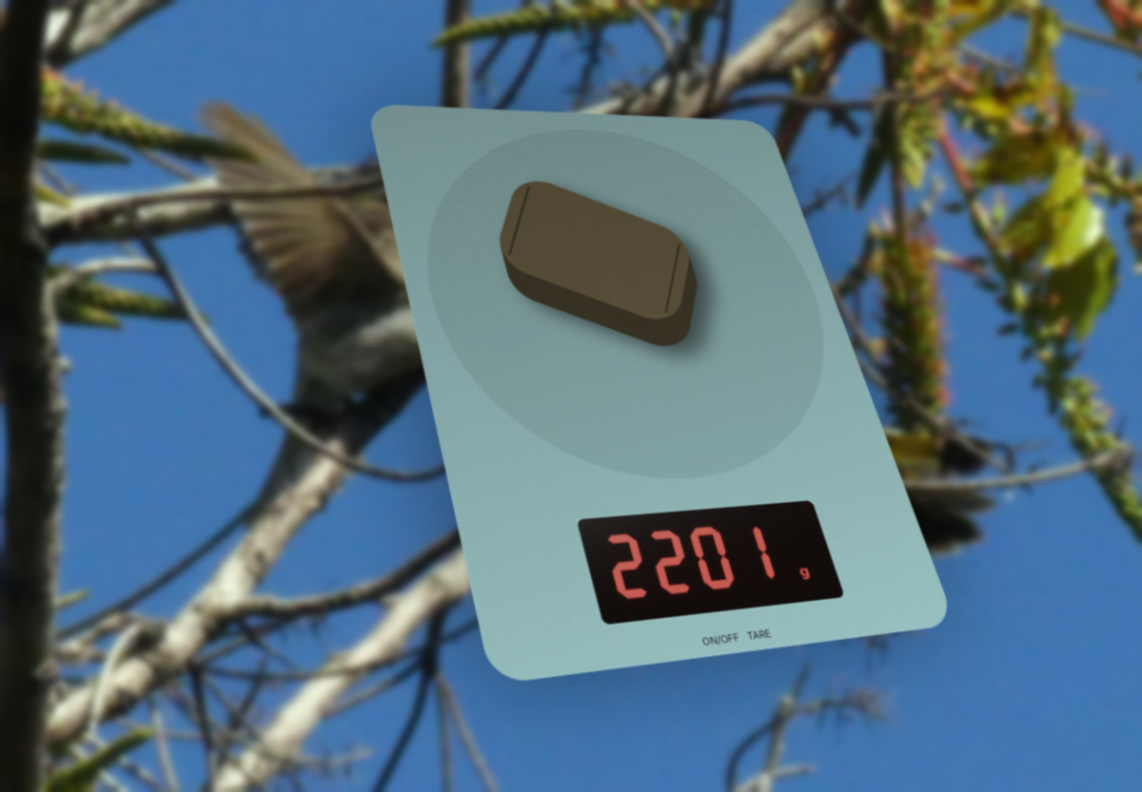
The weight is 2201 g
